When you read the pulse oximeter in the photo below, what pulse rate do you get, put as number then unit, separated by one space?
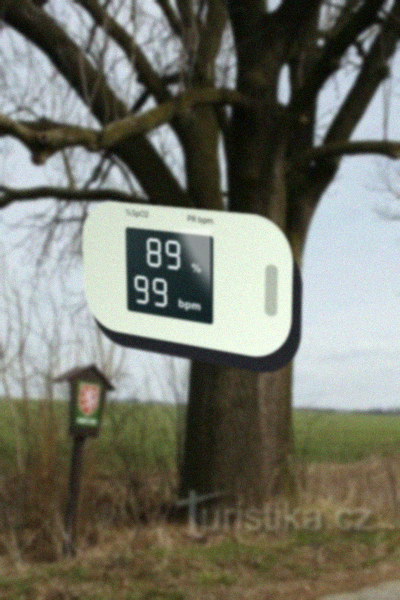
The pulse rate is 99 bpm
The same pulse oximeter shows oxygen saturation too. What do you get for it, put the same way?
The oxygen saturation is 89 %
